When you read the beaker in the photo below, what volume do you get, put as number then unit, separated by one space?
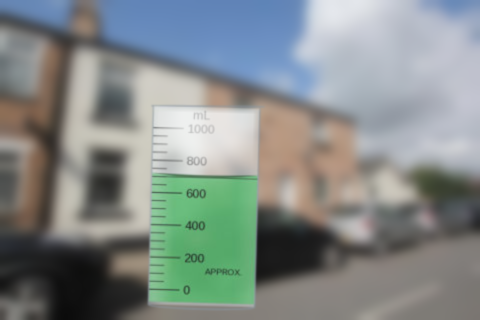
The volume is 700 mL
